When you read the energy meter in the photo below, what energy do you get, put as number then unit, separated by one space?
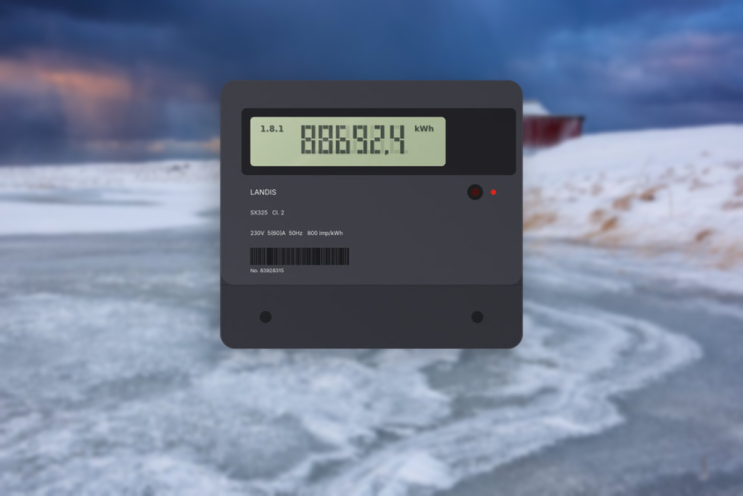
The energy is 88692.4 kWh
